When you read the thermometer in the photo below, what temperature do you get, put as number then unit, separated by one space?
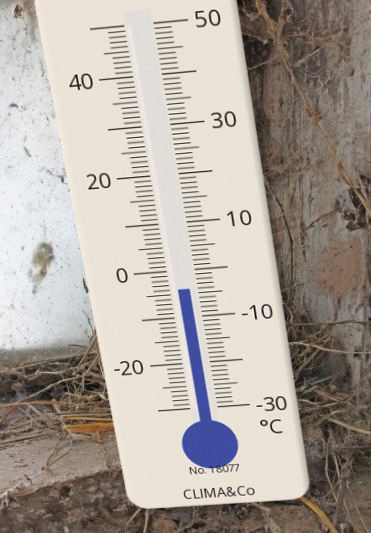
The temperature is -4 °C
